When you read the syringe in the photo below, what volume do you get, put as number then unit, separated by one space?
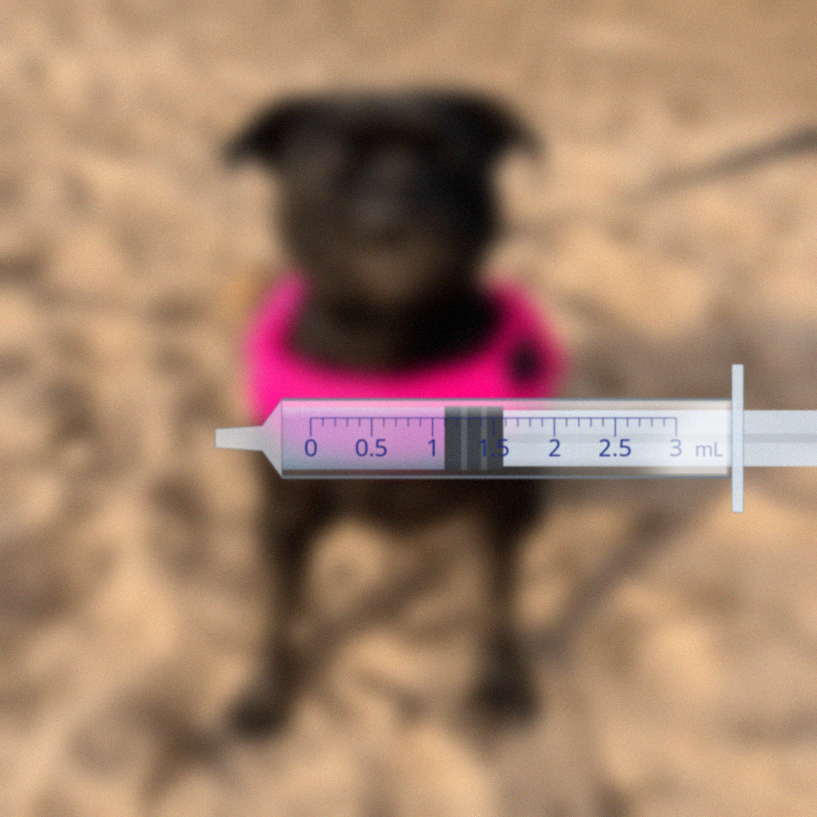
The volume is 1.1 mL
